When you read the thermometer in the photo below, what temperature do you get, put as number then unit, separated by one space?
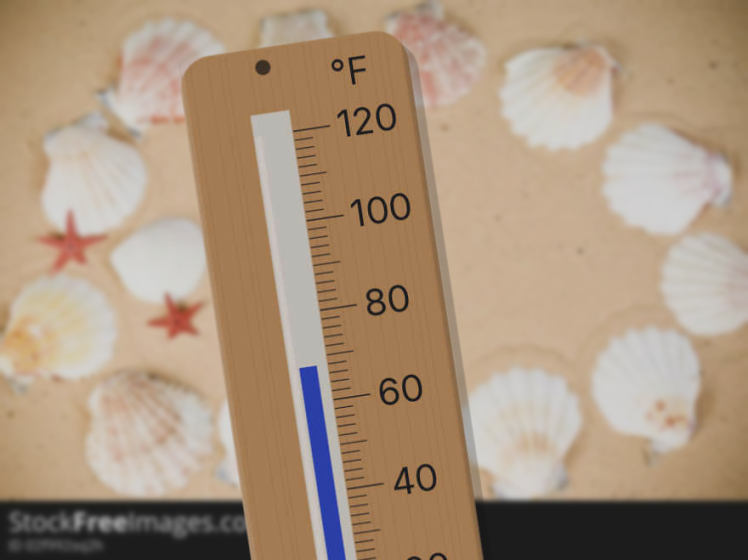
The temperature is 68 °F
